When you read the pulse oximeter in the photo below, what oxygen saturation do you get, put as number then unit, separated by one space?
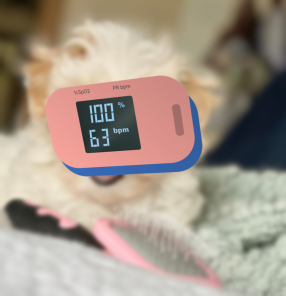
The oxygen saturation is 100 %
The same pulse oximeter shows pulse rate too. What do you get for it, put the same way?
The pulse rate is 63 bpm
